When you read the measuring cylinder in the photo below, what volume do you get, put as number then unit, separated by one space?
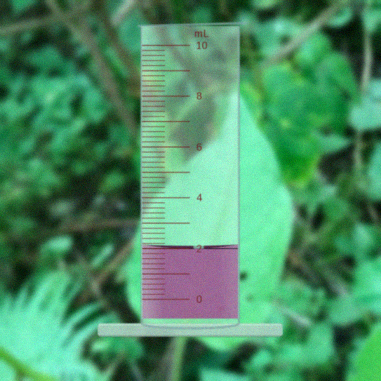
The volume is 2 mL
